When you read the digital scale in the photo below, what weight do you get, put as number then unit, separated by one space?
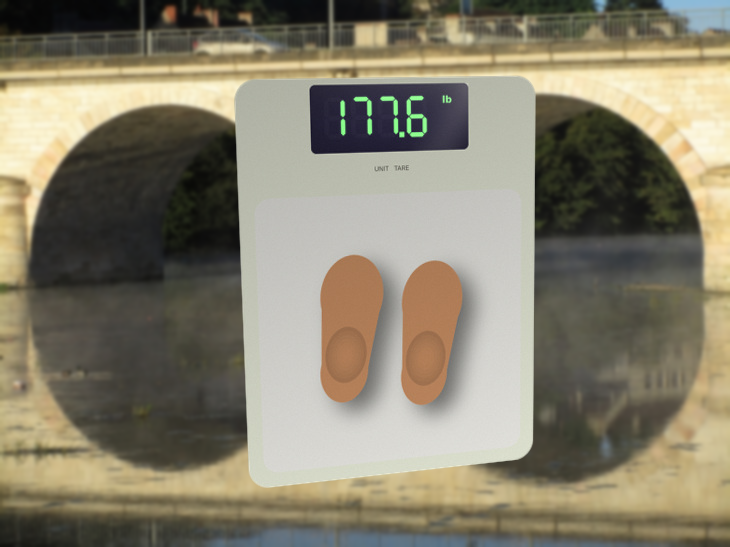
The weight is 177.6 lb
